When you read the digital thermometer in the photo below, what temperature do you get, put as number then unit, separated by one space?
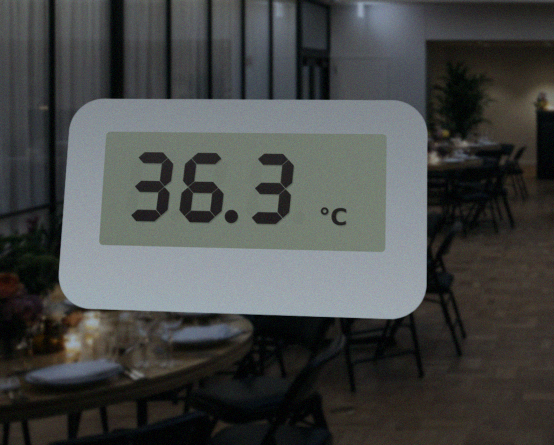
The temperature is 36.3 °C
